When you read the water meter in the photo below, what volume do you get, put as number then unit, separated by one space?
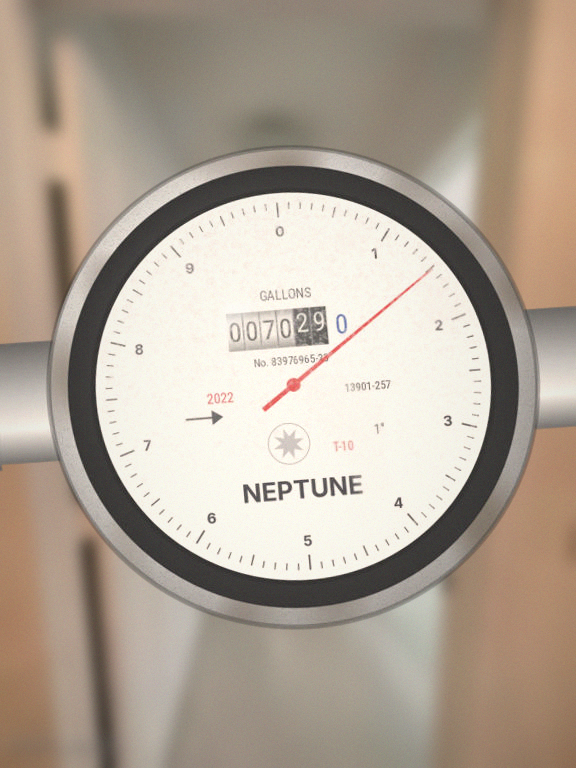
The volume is 70291.5 gal
